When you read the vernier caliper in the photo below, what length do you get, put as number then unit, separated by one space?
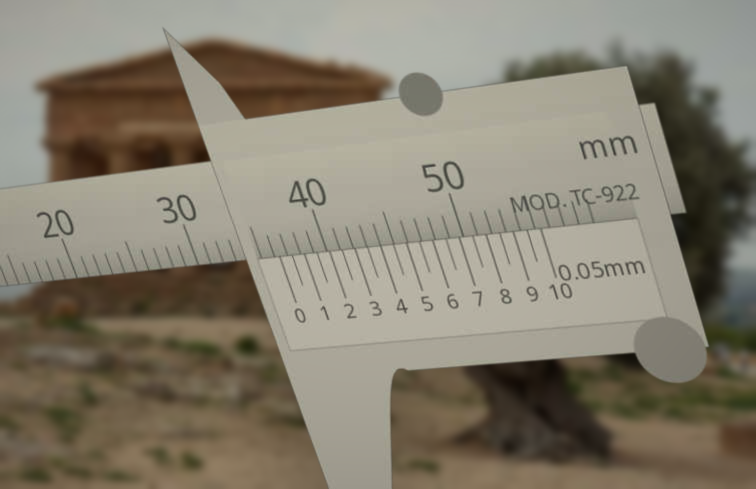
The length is 36.4 mm
